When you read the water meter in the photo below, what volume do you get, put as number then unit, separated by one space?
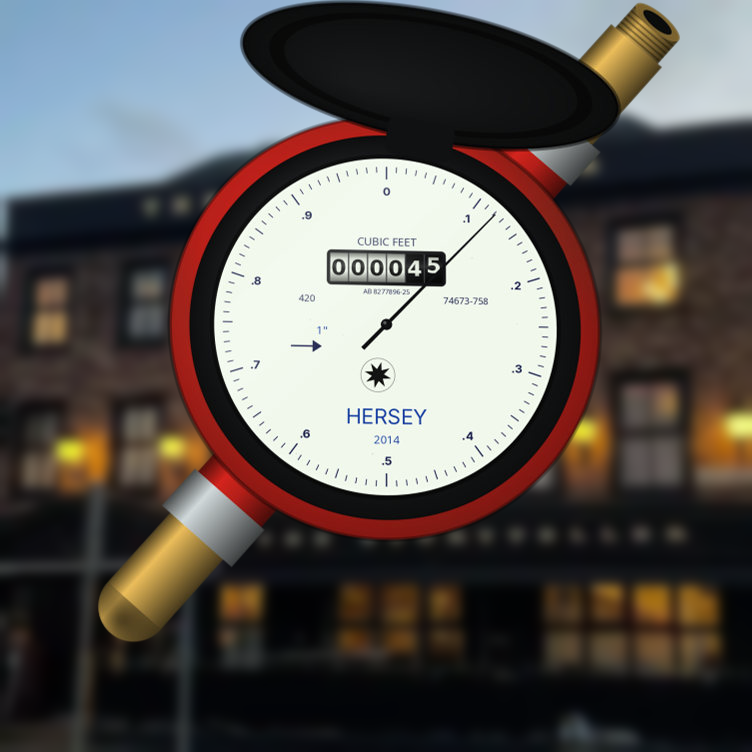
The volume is 45.12 ft³
